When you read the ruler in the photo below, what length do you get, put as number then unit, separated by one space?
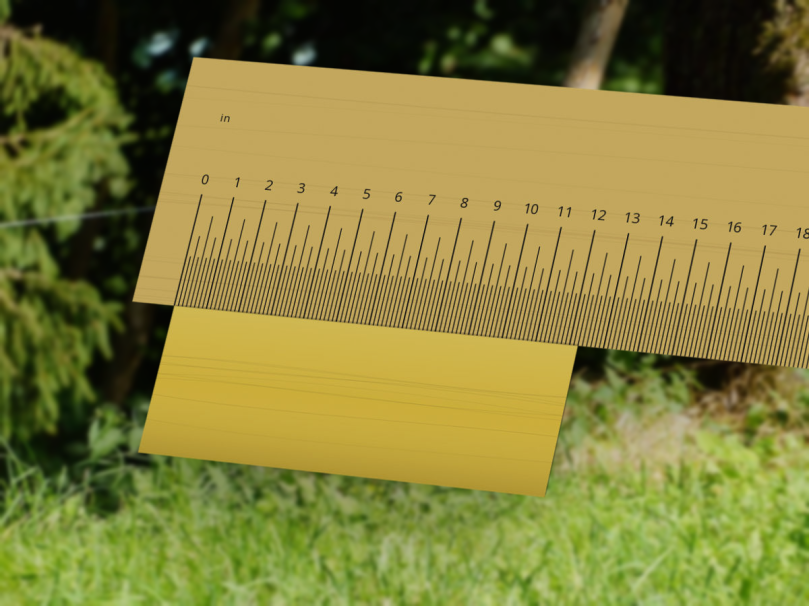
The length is 12.25 in
